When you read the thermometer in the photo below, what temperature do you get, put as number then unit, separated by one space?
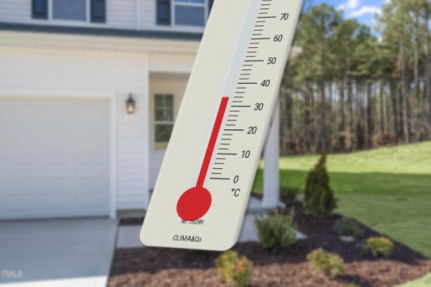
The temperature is 34 °C
